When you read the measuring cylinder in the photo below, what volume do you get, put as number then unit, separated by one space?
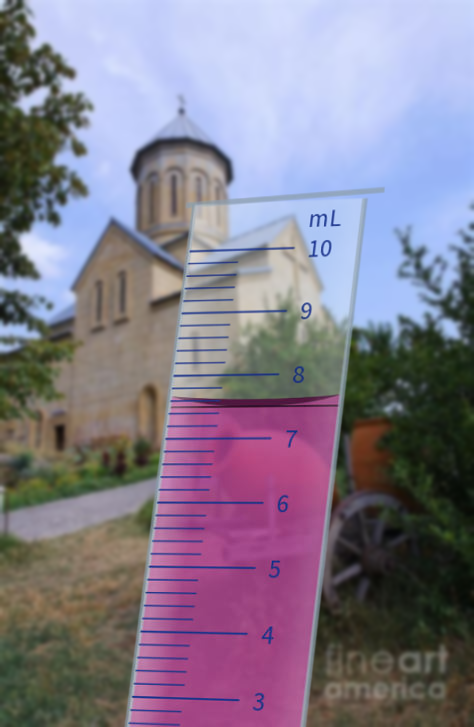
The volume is 7.5 mL
